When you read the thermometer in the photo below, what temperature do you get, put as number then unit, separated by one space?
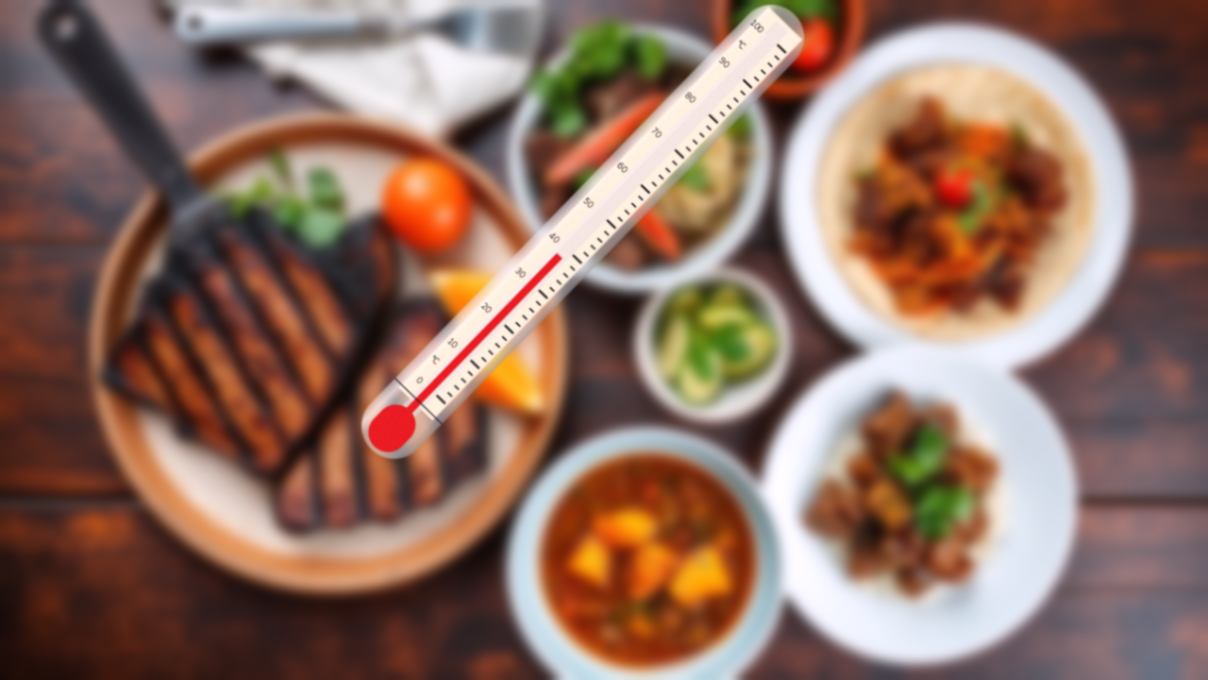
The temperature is 38 °C
